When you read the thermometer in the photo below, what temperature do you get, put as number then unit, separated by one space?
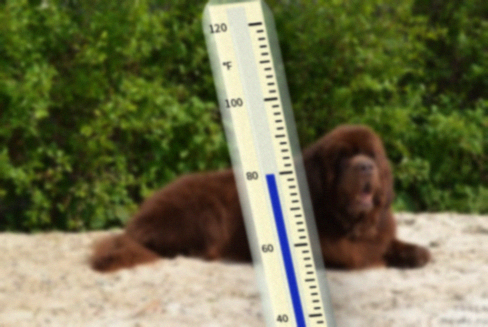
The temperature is 80 °F
